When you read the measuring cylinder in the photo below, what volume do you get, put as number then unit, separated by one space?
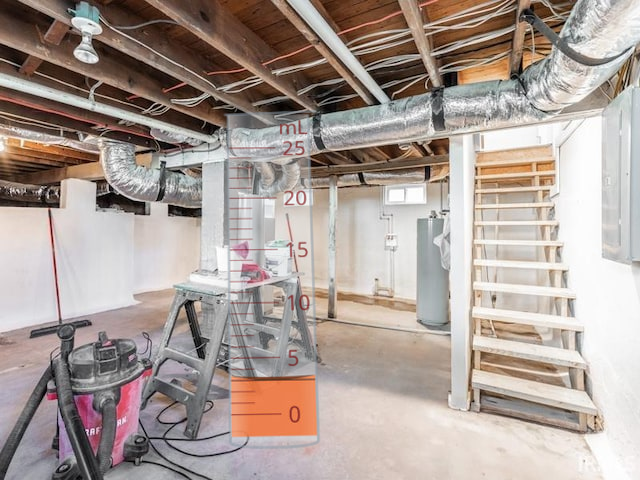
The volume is 3 mL
